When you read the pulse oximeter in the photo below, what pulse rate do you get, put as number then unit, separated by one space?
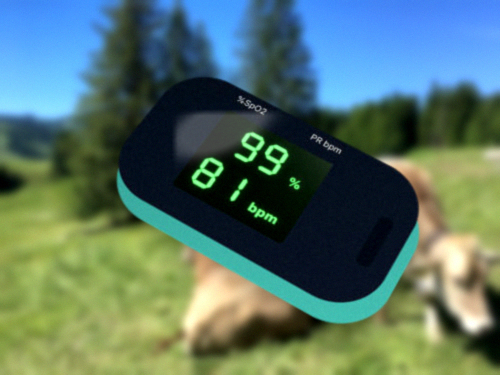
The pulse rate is 81 bpm
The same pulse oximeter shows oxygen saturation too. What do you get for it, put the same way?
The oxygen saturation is 99 %
